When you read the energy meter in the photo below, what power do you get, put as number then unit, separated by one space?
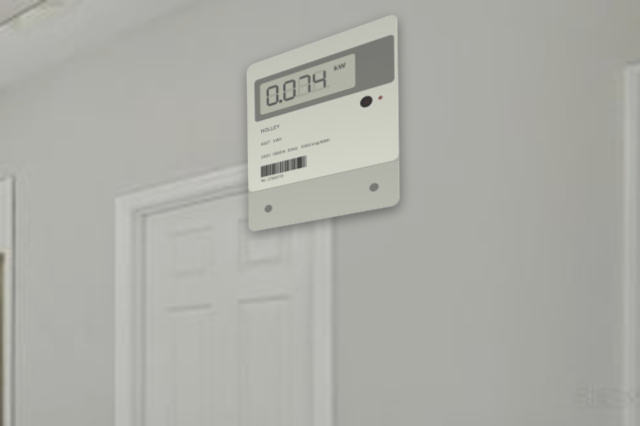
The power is 0.074 kW
